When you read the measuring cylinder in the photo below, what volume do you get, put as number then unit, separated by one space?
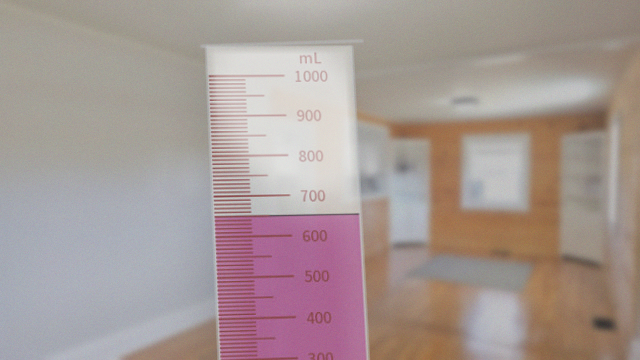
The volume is 650 mL
